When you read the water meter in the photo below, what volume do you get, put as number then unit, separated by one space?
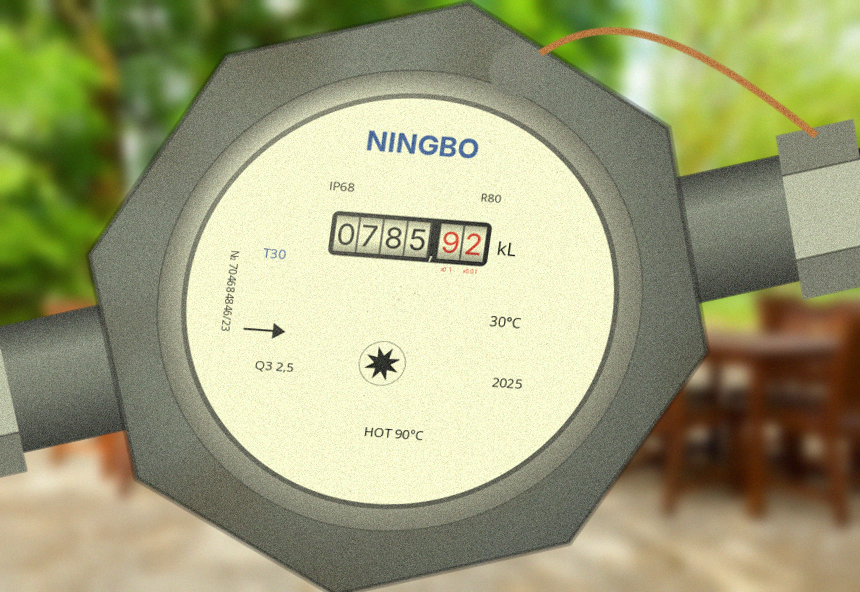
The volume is 785.92 kL
